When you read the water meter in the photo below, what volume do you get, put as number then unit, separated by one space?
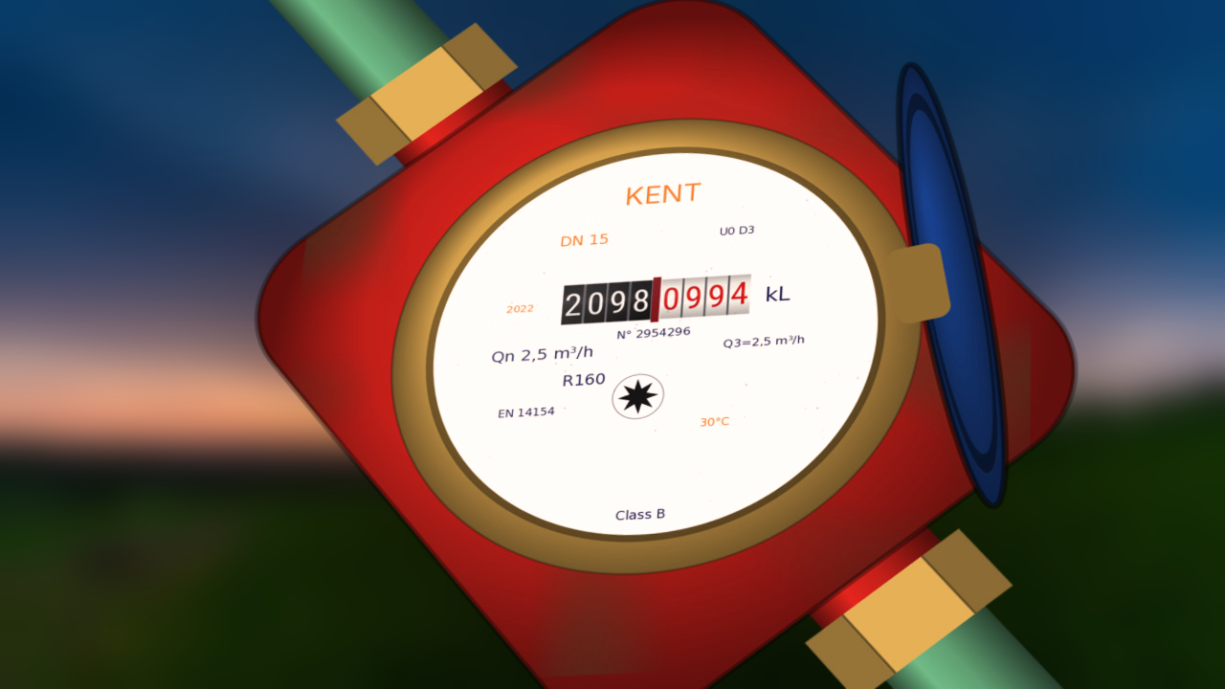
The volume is 2098.0994 kL
